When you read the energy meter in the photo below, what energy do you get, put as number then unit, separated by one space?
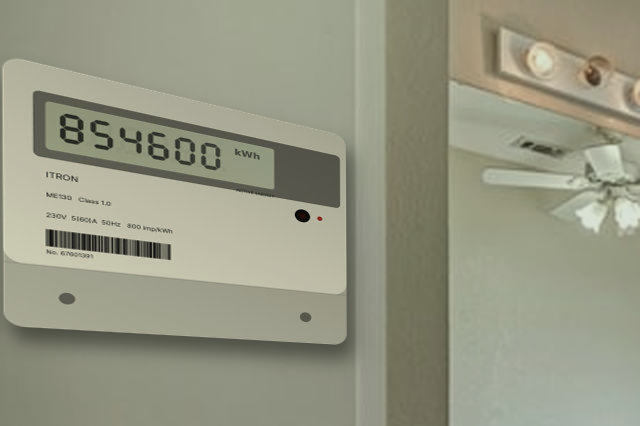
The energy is 854600 kWh
